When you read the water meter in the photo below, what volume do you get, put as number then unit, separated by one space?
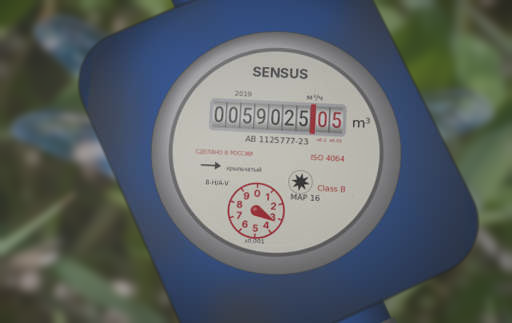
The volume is 59025.053 m³
